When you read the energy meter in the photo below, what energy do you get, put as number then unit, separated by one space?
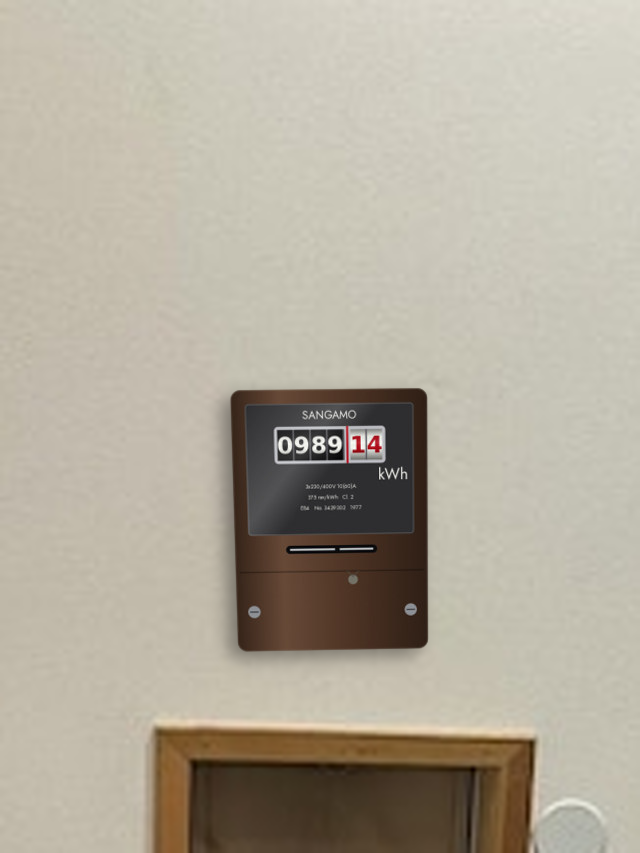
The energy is 989.14 kWh
